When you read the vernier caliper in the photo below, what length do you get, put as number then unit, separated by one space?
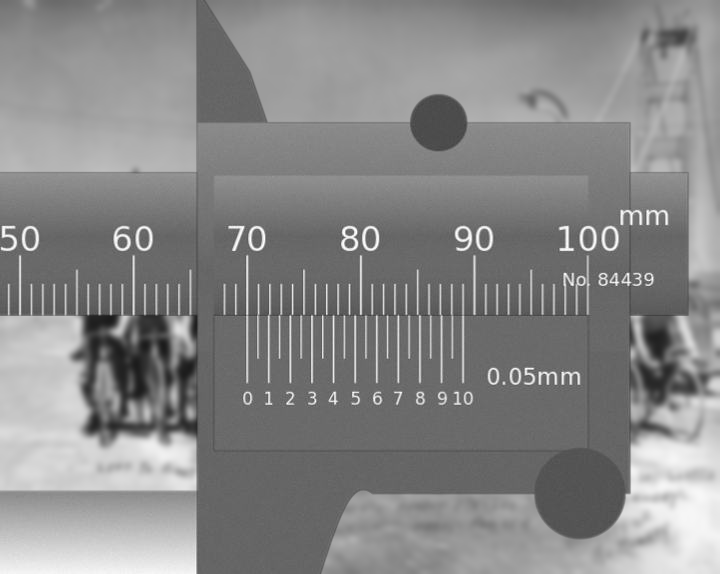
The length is 70.0 mm
